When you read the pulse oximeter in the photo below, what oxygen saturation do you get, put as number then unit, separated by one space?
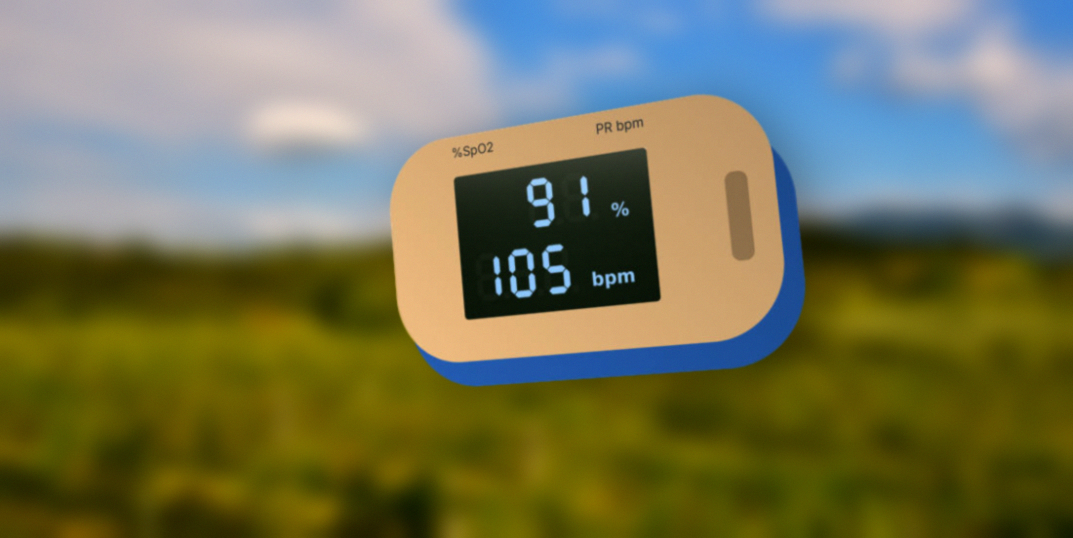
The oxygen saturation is 91 %
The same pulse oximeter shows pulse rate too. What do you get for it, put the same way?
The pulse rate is 105 bpm
